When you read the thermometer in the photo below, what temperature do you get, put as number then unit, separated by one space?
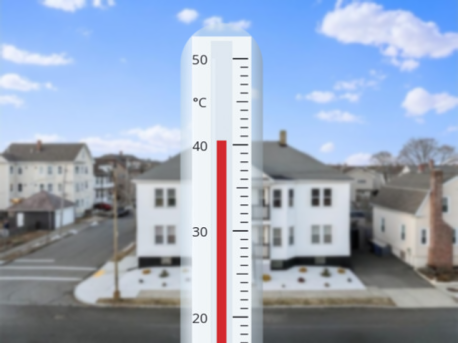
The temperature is 40.5 °C
